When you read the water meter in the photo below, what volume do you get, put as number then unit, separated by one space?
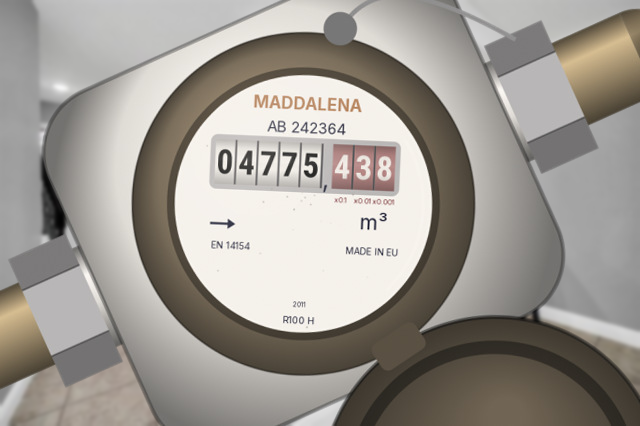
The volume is 4775.438 m³
